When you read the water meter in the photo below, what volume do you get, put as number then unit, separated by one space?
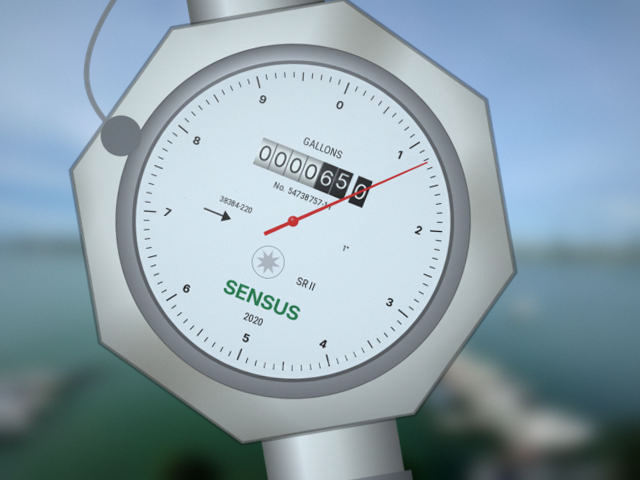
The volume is 651.2 gal
